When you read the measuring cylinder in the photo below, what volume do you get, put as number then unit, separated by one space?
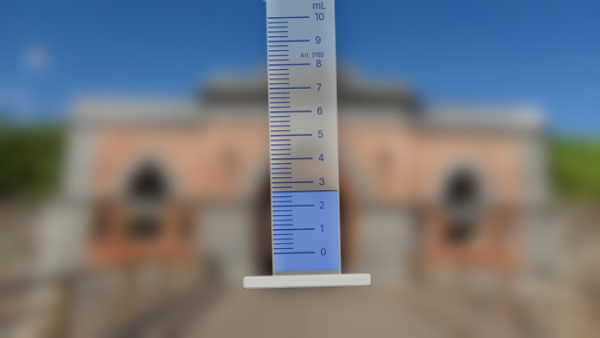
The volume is 2.6 mL
